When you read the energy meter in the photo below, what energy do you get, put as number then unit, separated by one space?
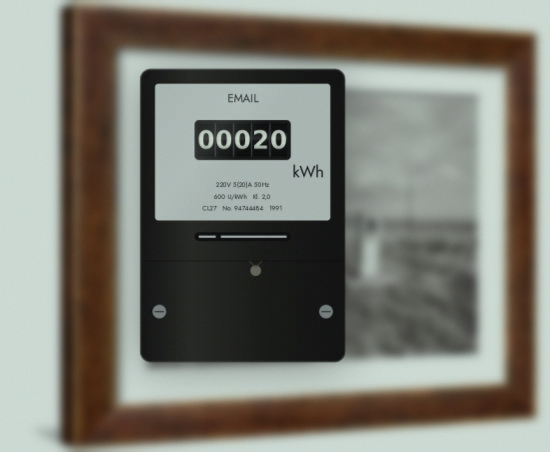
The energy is 20 kWh
